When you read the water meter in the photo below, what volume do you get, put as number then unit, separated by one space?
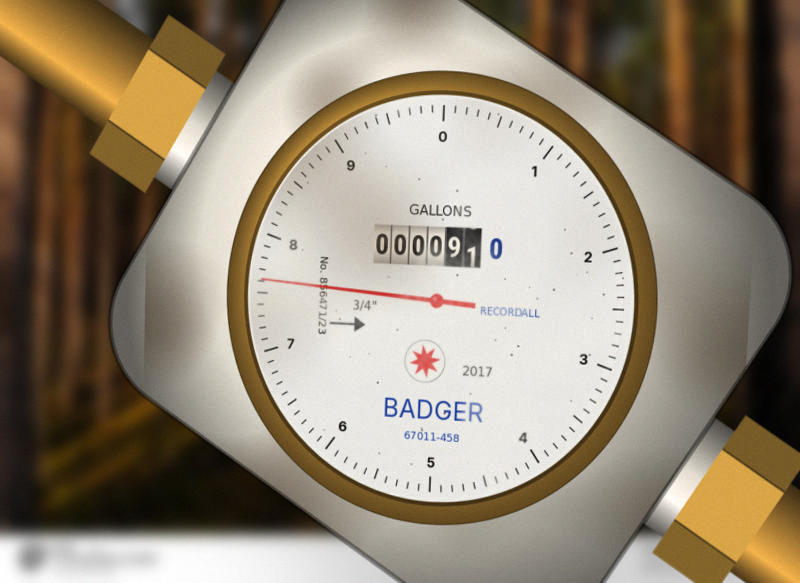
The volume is 907.6 gal
